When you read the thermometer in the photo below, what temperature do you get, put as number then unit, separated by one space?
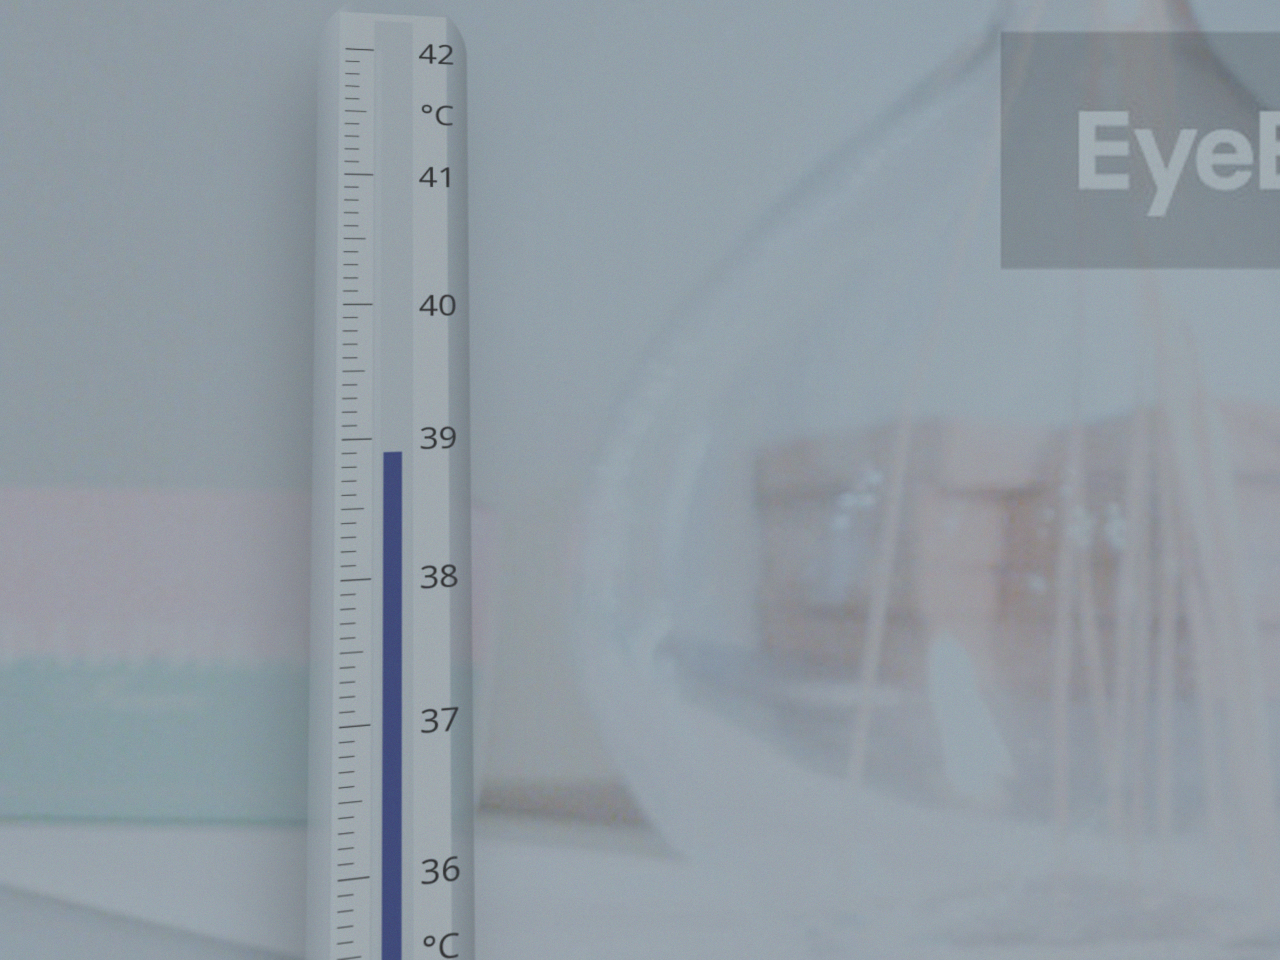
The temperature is 38.9 °C
